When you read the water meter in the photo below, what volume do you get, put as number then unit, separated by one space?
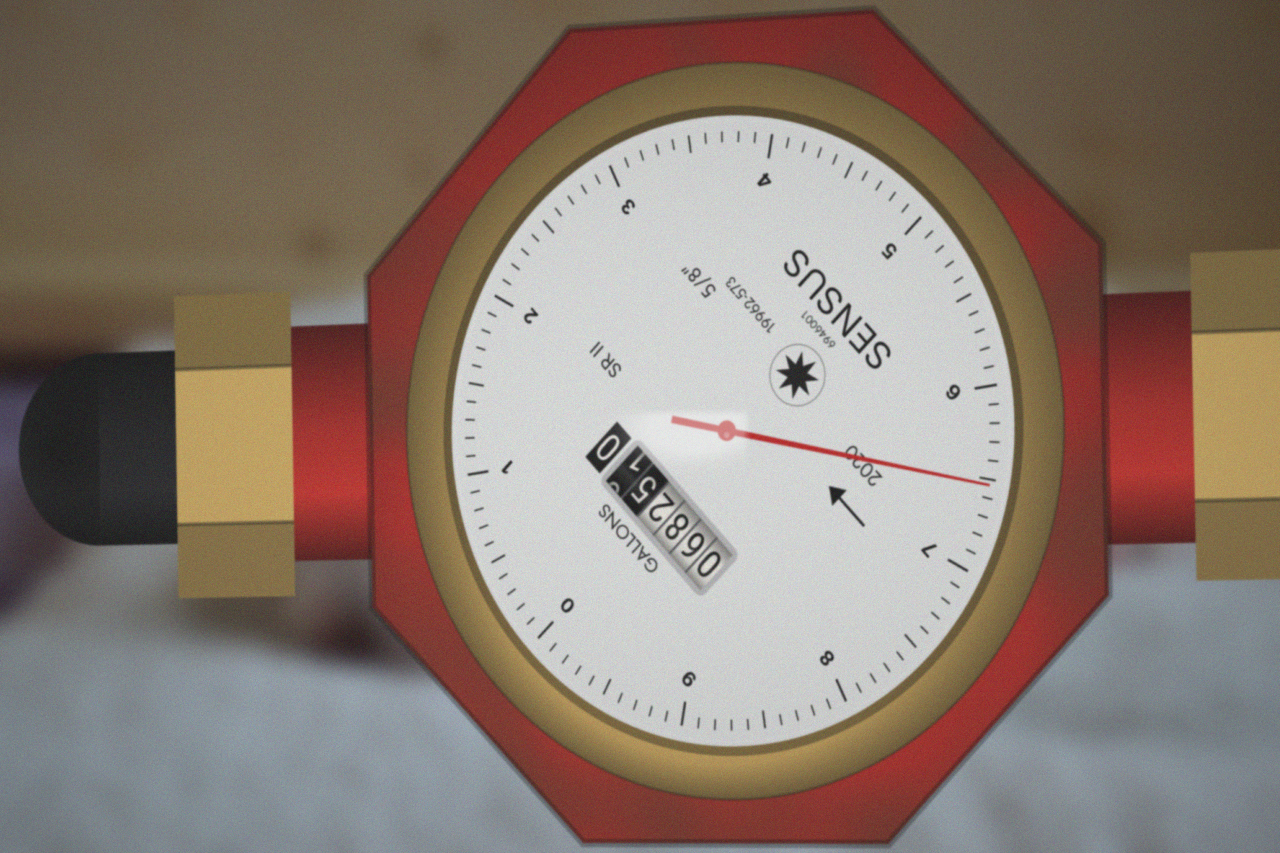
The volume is 682506.5 gal
